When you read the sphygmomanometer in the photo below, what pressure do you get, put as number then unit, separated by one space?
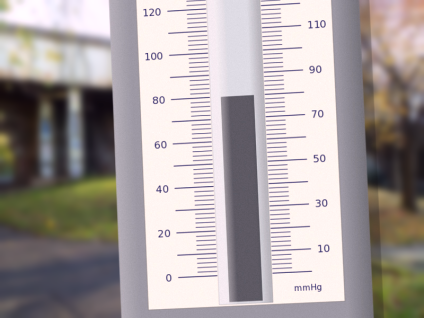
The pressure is 80 mmHg
